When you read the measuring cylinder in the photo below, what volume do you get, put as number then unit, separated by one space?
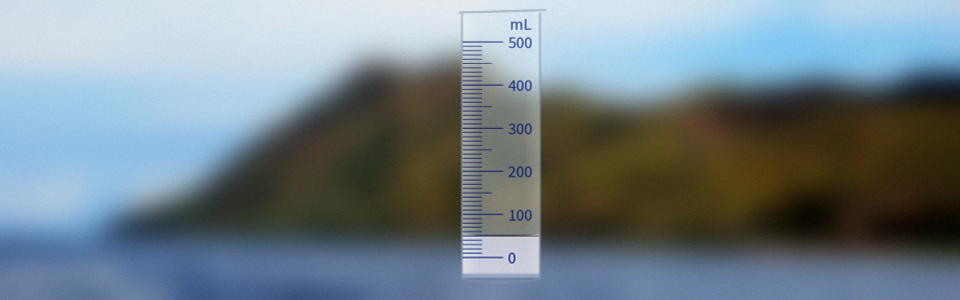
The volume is 50 mL
